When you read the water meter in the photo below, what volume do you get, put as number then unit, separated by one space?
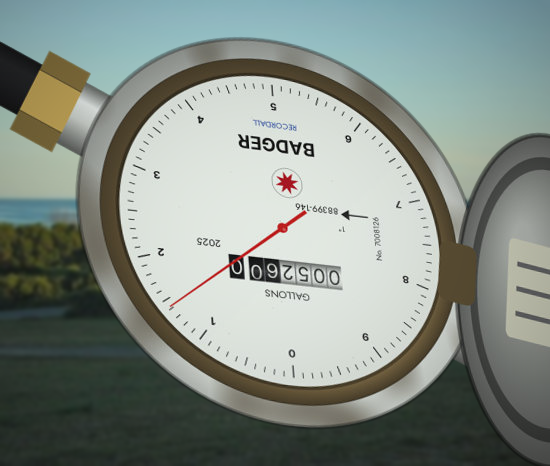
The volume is 52601.4 gal
